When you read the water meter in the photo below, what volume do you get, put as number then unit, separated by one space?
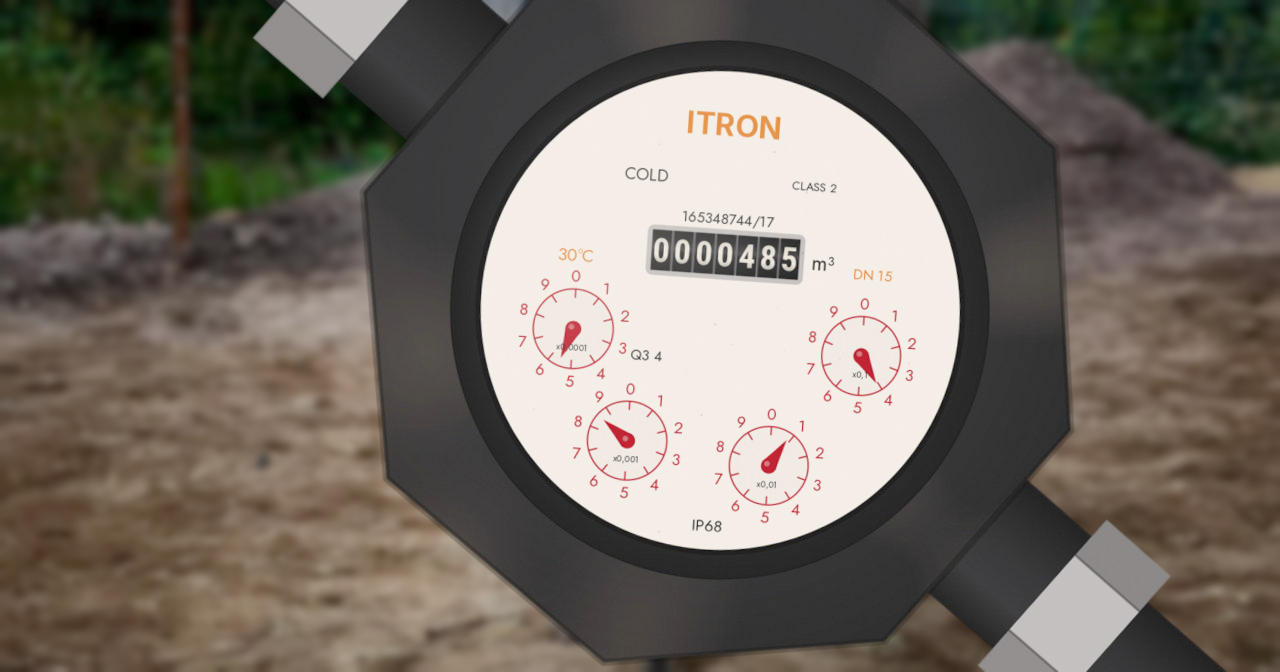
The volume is 485.4085 m³
